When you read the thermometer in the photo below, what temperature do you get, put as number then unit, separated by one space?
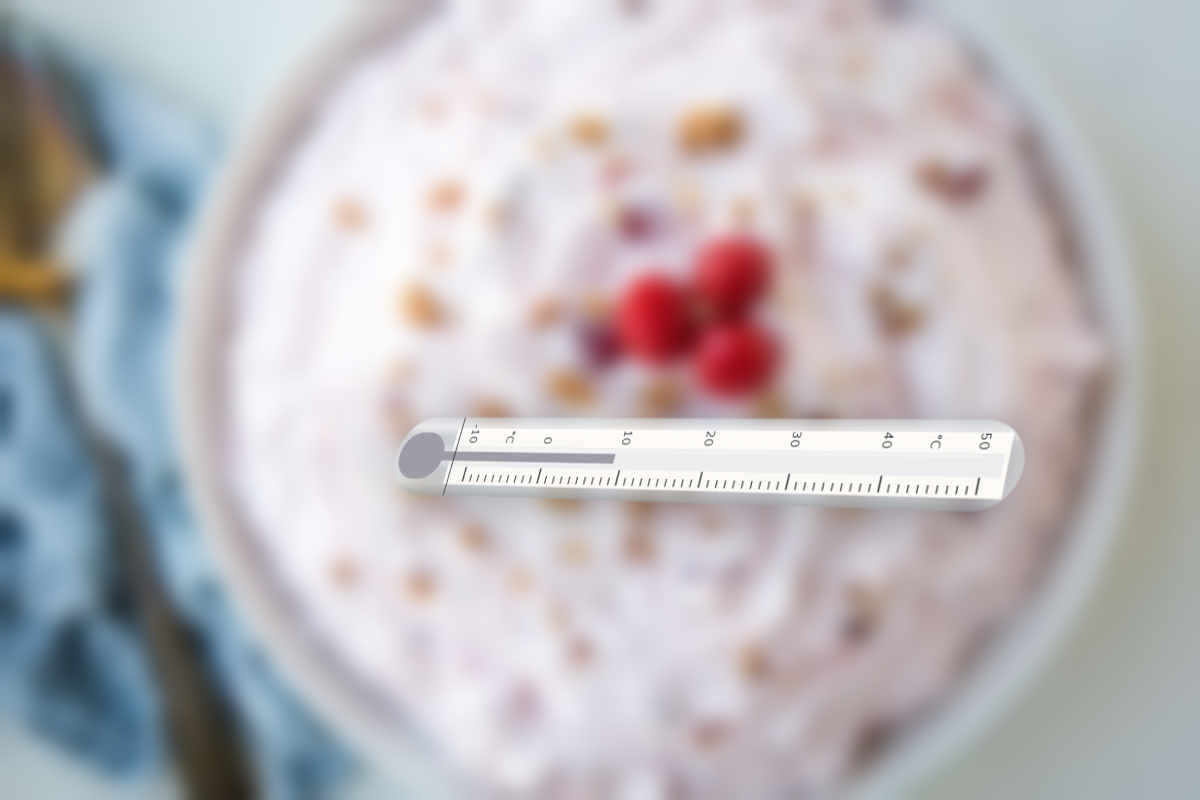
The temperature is 9 °C
